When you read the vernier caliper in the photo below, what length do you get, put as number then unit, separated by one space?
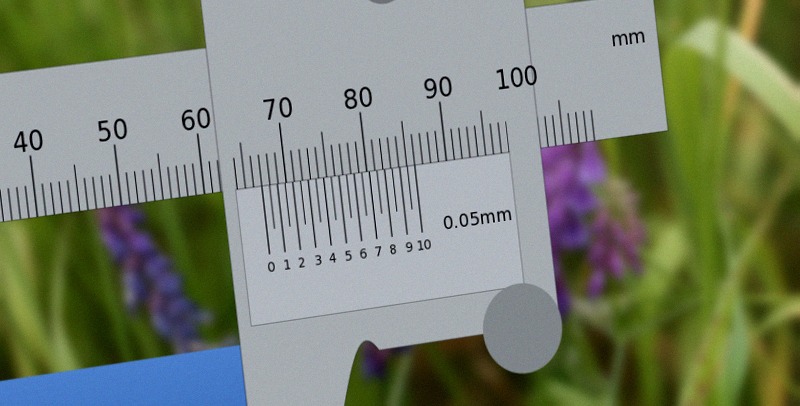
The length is 67.0 mm
